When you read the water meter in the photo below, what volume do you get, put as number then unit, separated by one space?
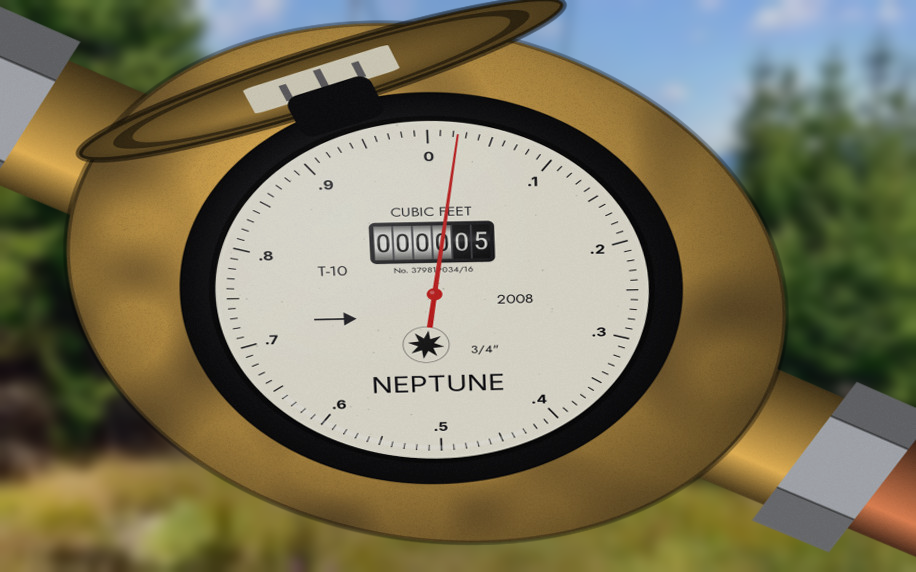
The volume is 5.02 ft³
